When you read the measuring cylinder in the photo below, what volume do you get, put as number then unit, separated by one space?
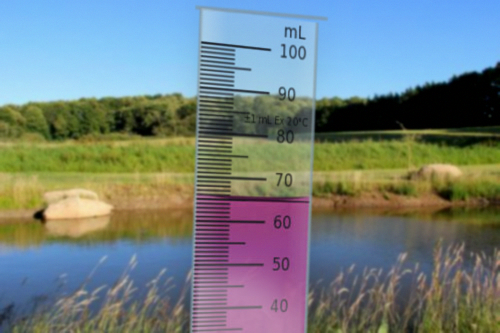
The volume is 65 mL
